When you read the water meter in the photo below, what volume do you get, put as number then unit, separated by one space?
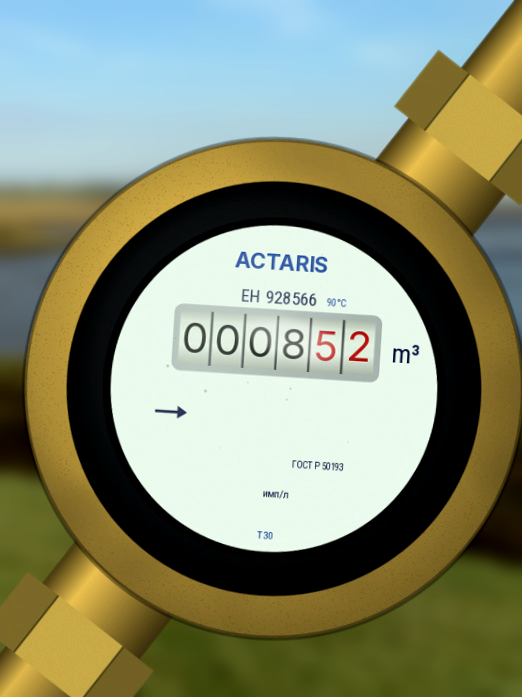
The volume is 8.52 m³
